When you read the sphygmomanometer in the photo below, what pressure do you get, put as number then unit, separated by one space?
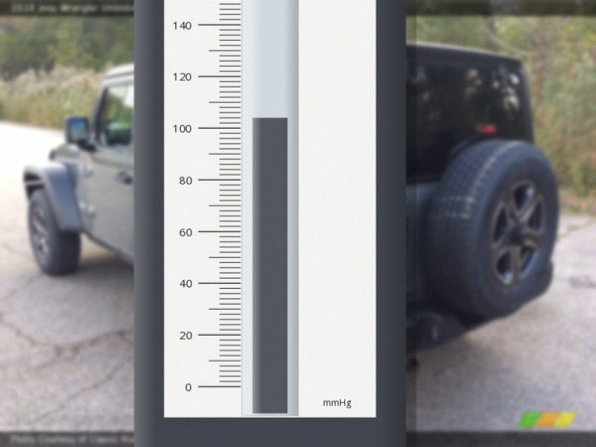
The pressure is 104 mmHg
